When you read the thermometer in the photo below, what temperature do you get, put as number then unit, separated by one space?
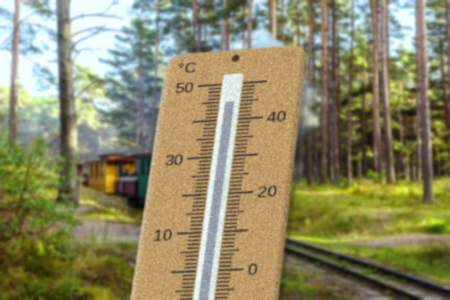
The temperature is 45 °C
